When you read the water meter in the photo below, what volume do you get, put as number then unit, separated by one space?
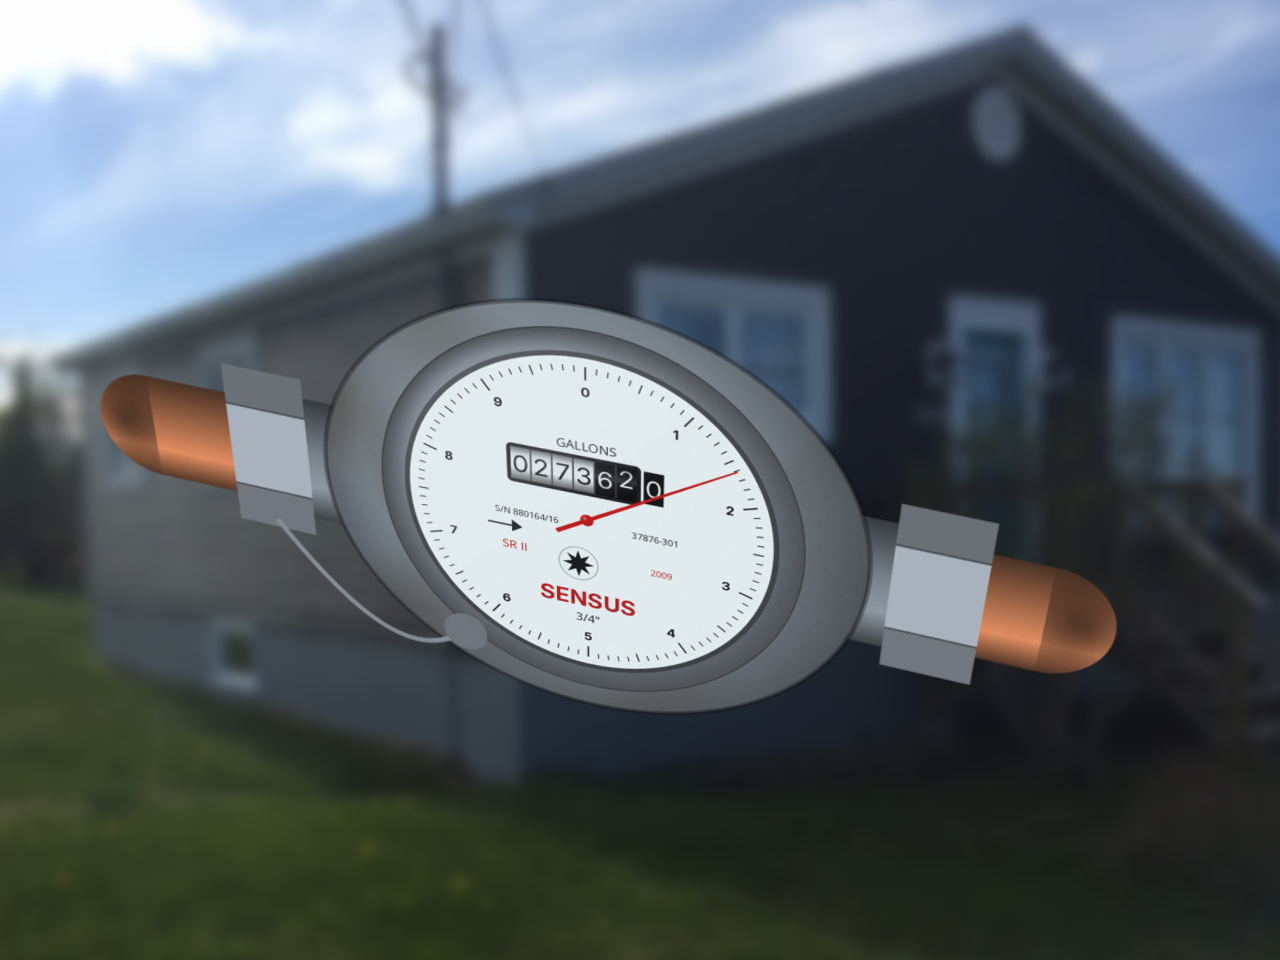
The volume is 273621.6 gal
